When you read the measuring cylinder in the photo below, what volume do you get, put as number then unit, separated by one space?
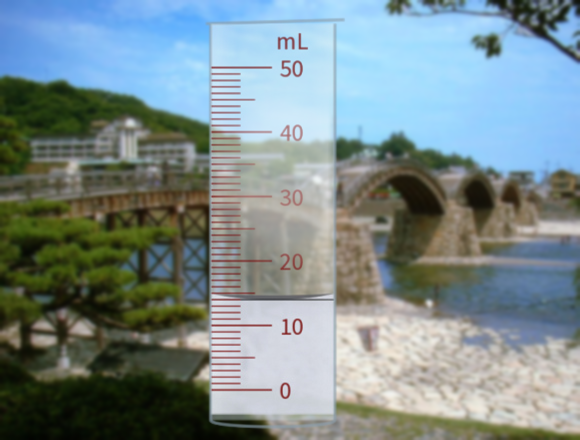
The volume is 14 mL
